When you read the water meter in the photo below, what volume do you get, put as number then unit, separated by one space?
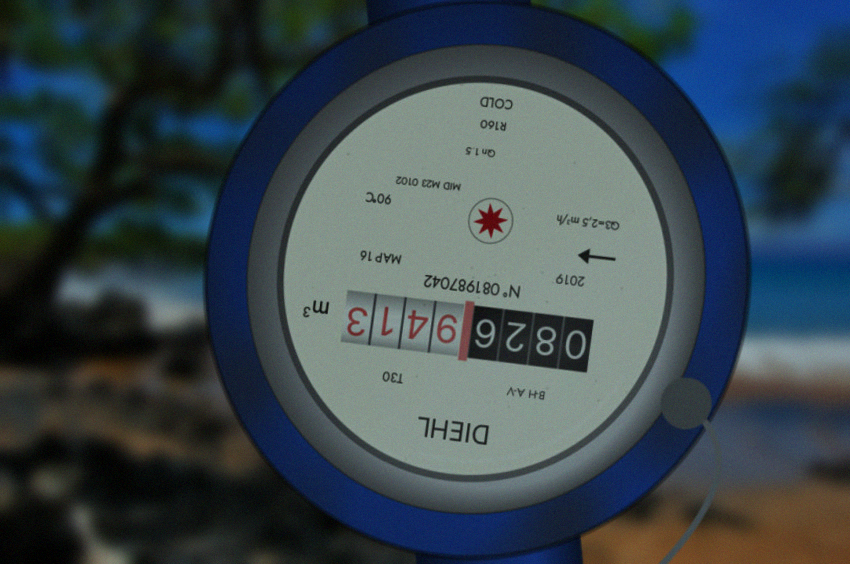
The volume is 826.9413 m³
